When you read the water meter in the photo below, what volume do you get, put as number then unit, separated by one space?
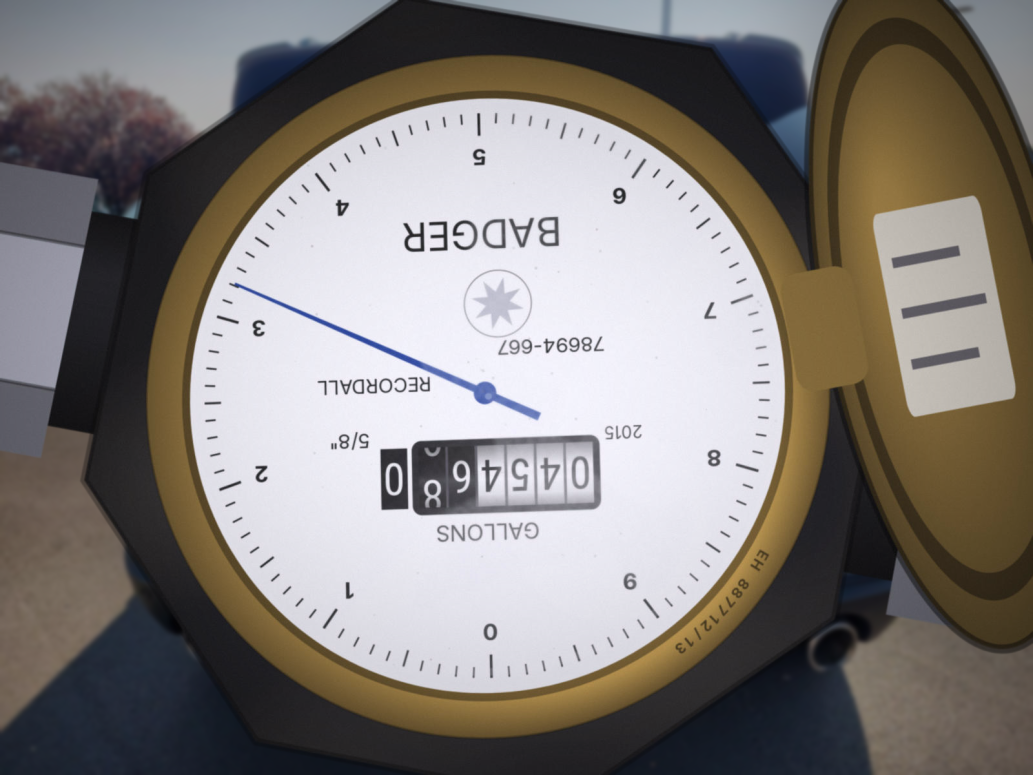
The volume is 454683.2 gal
